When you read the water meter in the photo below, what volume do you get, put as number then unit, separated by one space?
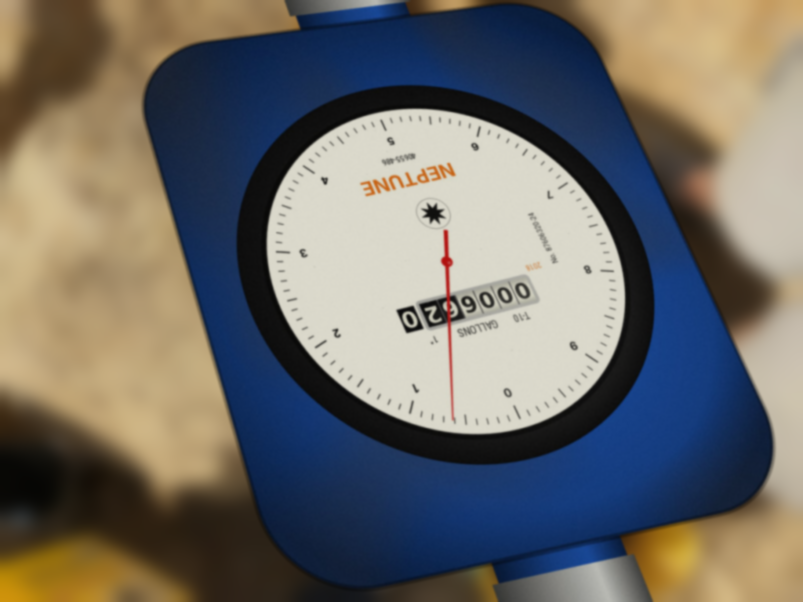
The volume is 6620.6 gal
